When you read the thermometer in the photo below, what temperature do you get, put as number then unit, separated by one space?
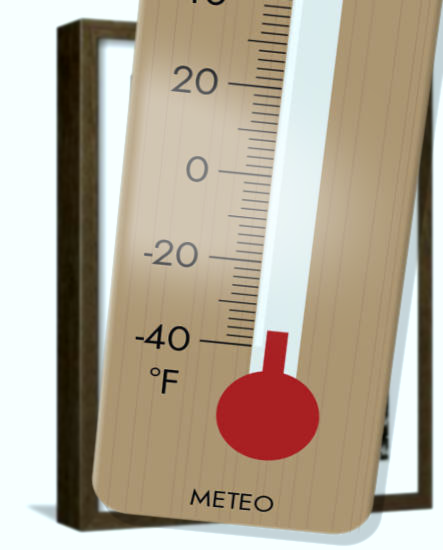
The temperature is -36 °F
